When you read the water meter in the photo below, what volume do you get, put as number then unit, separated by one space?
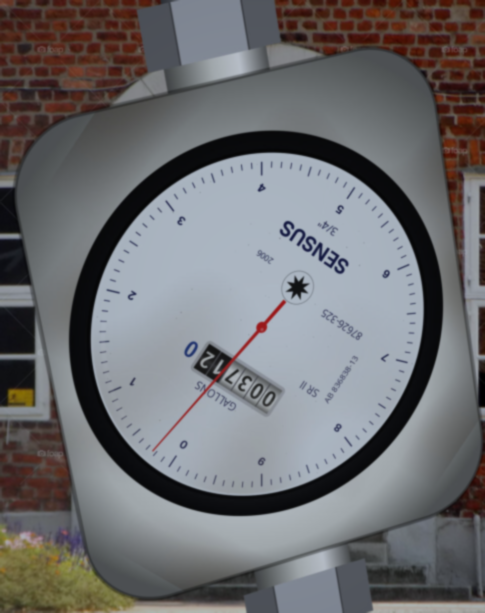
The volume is 37120.2 gal
